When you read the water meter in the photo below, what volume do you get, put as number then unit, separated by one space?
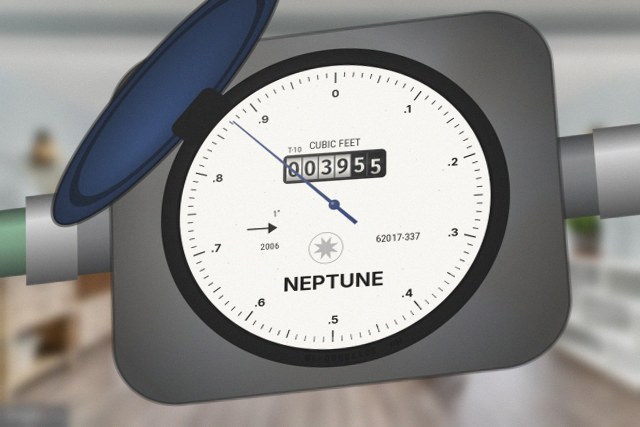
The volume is 3954.87 ft³
